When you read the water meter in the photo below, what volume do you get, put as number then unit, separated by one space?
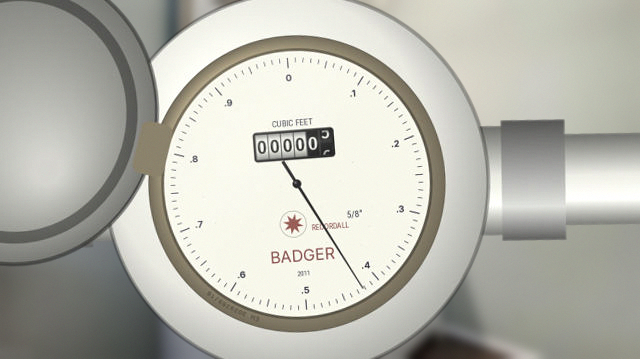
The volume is 5.42 ft³
